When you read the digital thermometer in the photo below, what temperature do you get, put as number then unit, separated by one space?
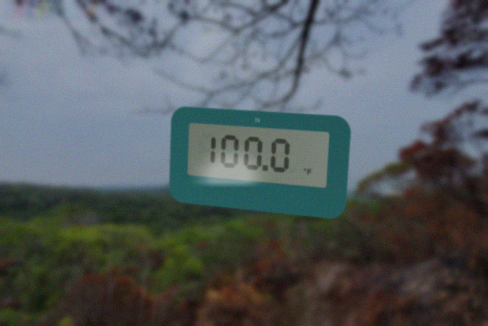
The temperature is 100.0 °F
